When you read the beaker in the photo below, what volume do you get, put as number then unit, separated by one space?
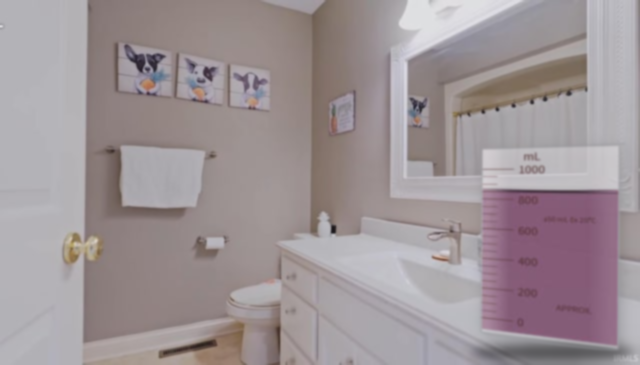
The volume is 850 mL
